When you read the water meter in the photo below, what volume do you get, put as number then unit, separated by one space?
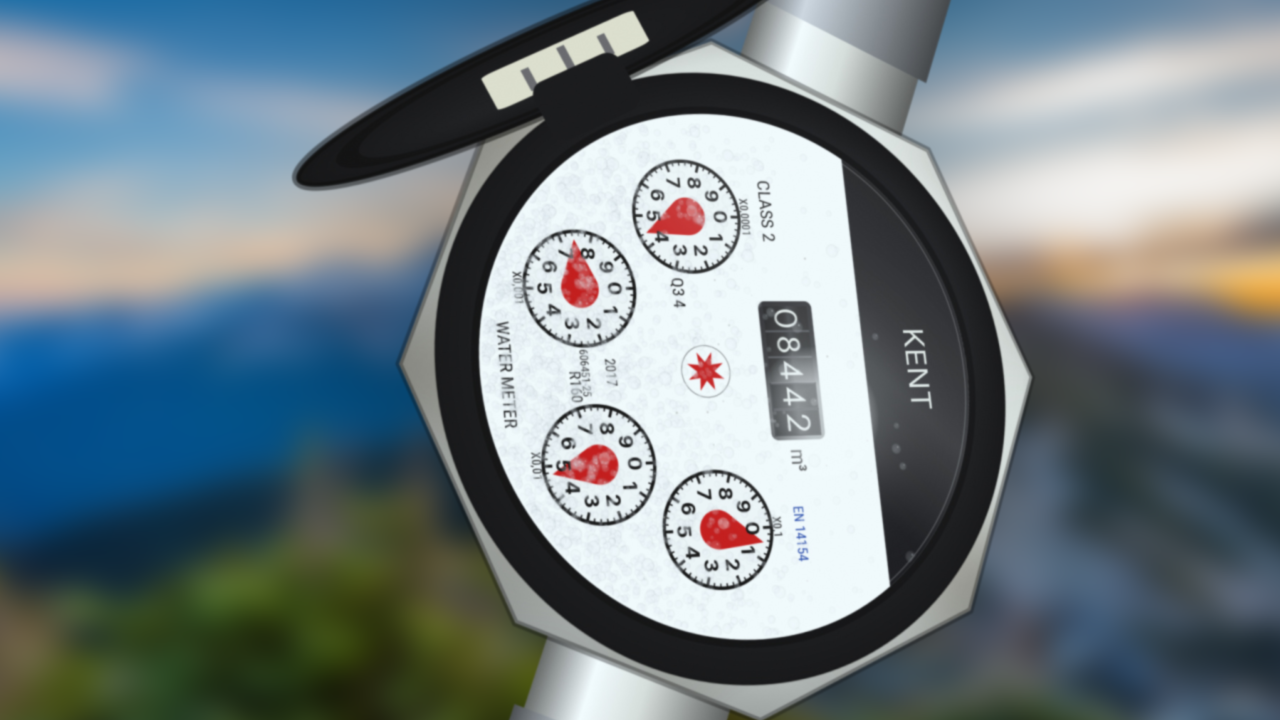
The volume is 8442.0474 m³
